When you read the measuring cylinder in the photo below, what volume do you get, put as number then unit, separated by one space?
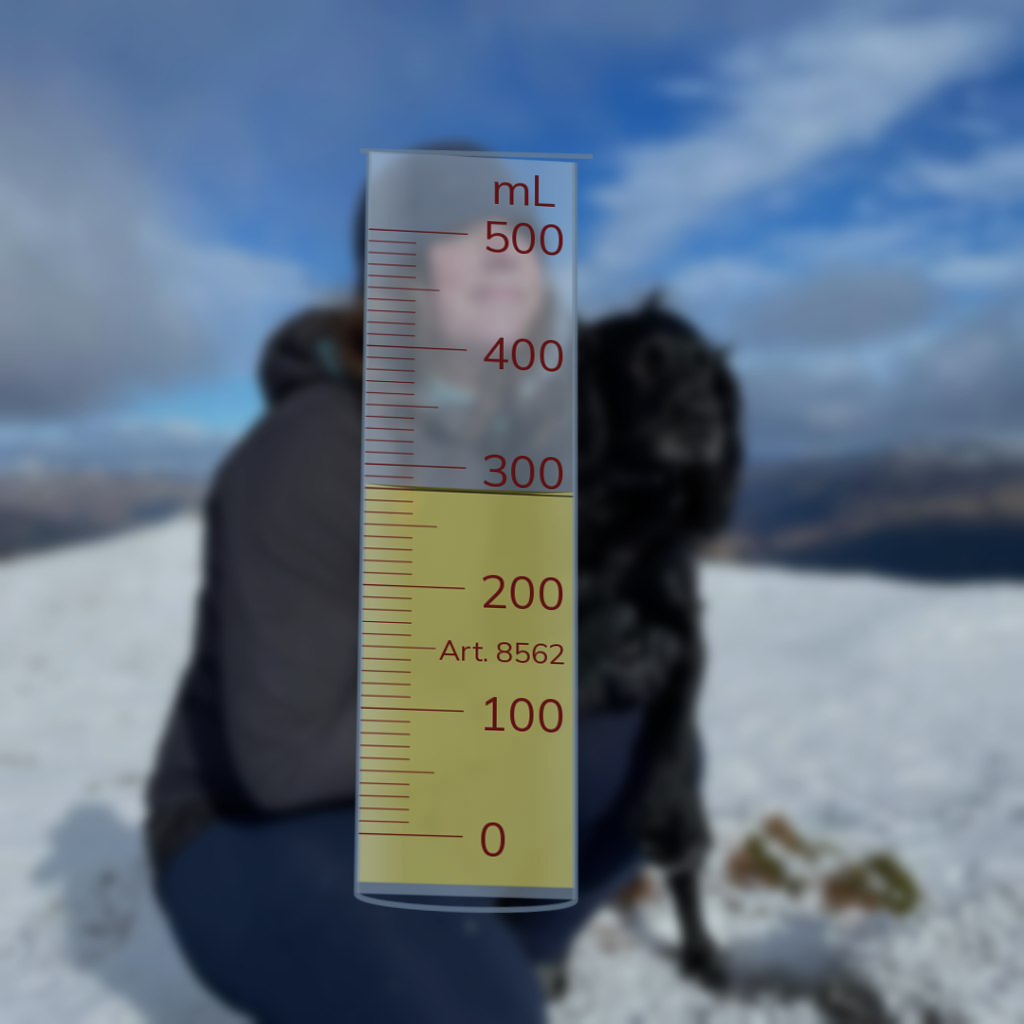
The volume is 280 mL
